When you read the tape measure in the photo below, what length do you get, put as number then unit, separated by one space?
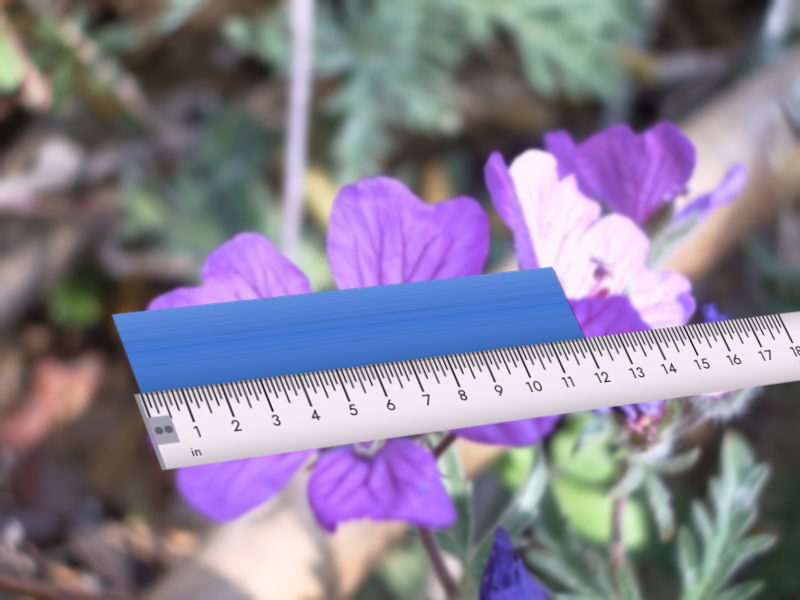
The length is 12 in
